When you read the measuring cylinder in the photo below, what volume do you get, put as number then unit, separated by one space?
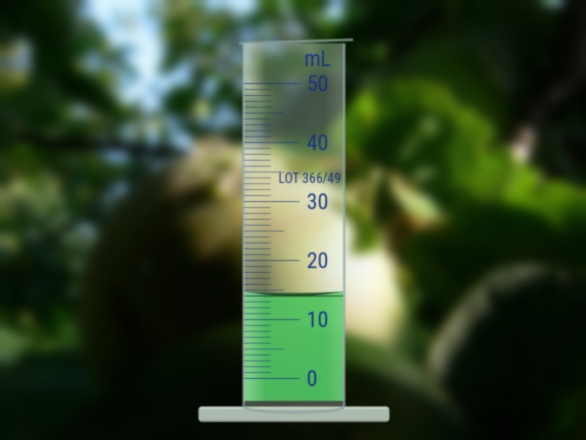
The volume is 14 mL
